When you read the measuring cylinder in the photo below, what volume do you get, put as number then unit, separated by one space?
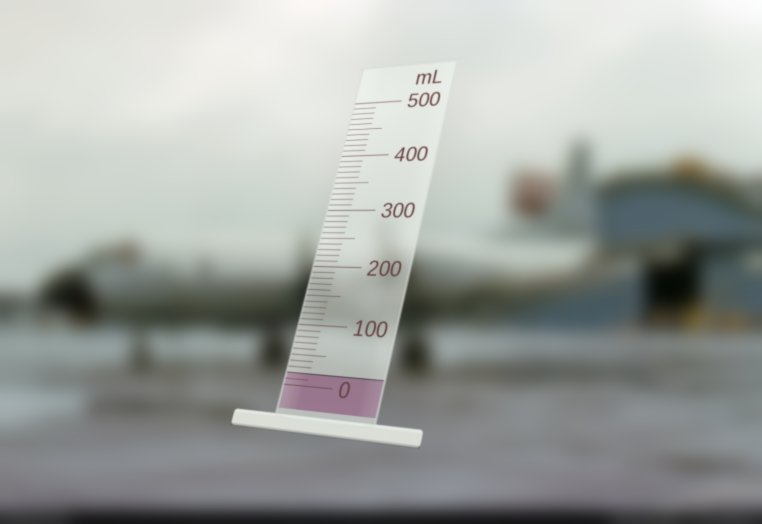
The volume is 20 mL
